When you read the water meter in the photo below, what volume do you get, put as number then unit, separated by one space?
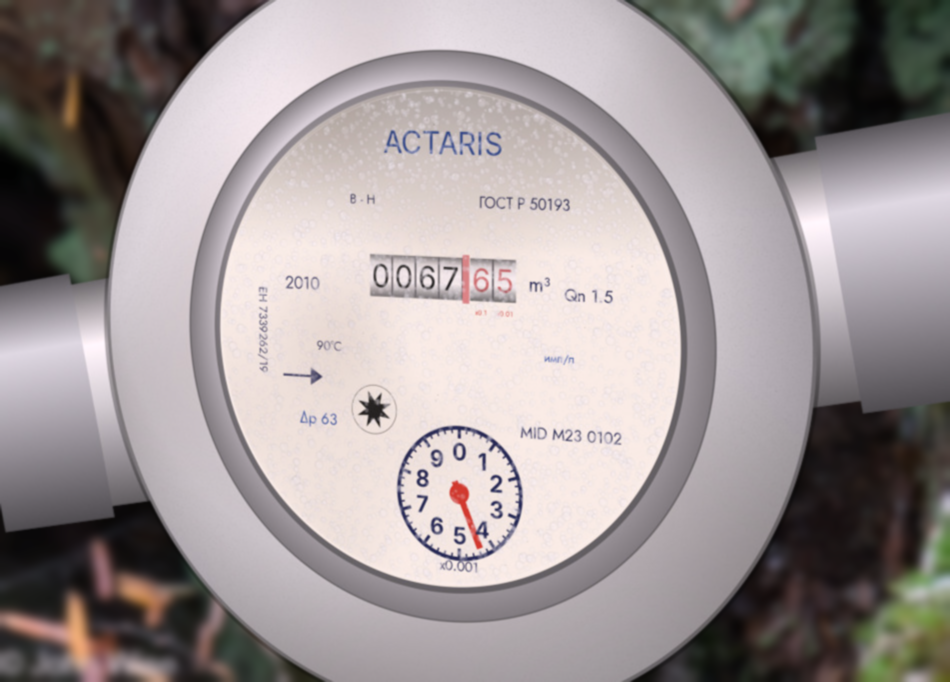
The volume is 67.654 m³
